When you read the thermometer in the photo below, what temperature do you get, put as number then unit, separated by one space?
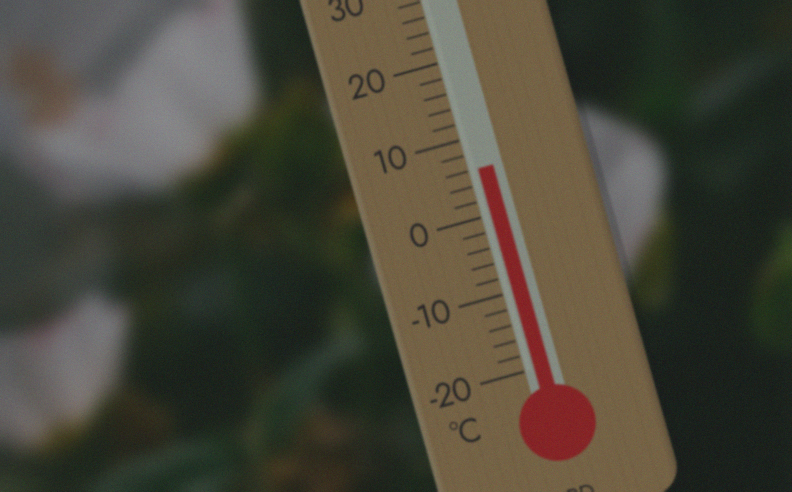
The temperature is 6 °C
